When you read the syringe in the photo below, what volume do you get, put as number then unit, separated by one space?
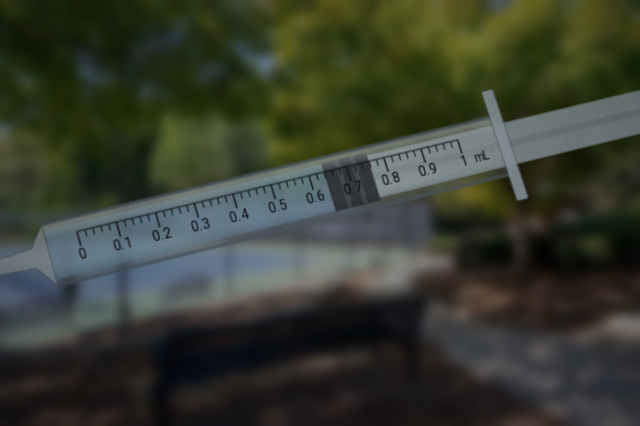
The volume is 0.64 mL
